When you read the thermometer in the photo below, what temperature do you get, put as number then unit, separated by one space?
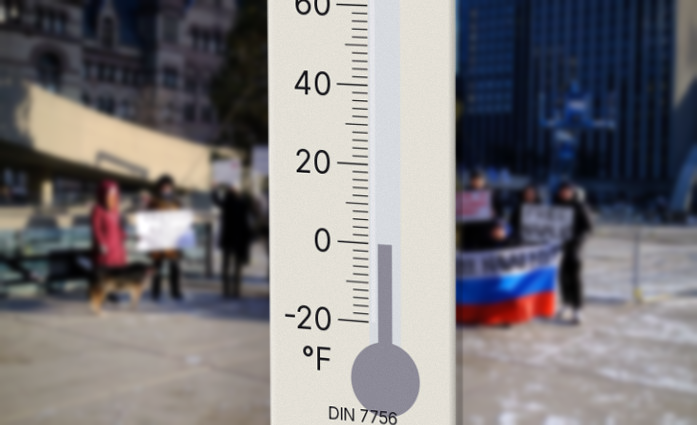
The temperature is 0 °F
